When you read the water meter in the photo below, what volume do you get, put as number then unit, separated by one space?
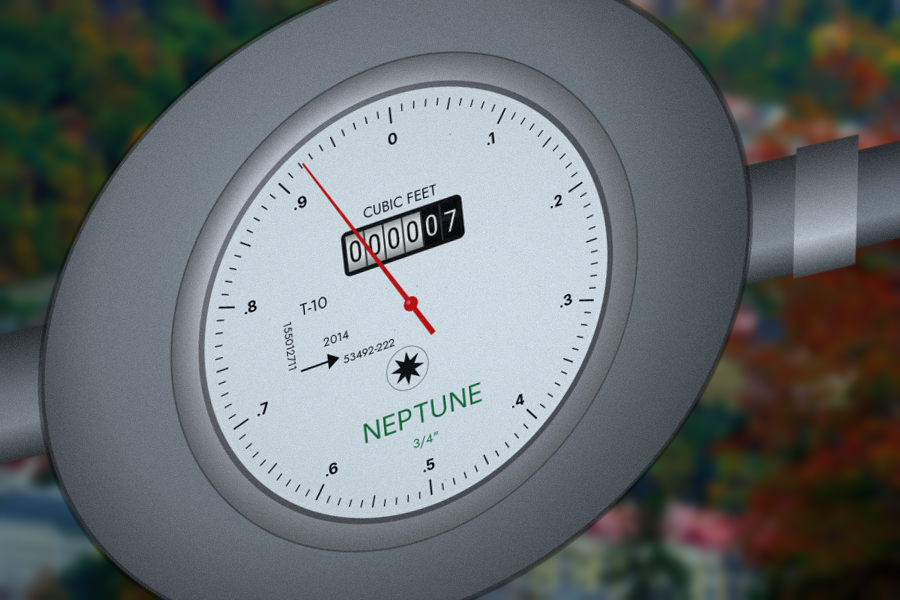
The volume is 6.92 ft³
